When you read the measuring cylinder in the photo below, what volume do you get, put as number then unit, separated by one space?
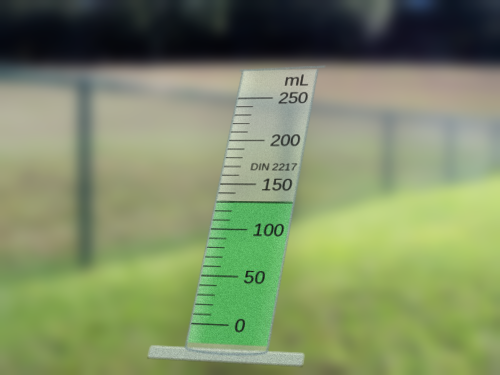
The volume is 130 mL
